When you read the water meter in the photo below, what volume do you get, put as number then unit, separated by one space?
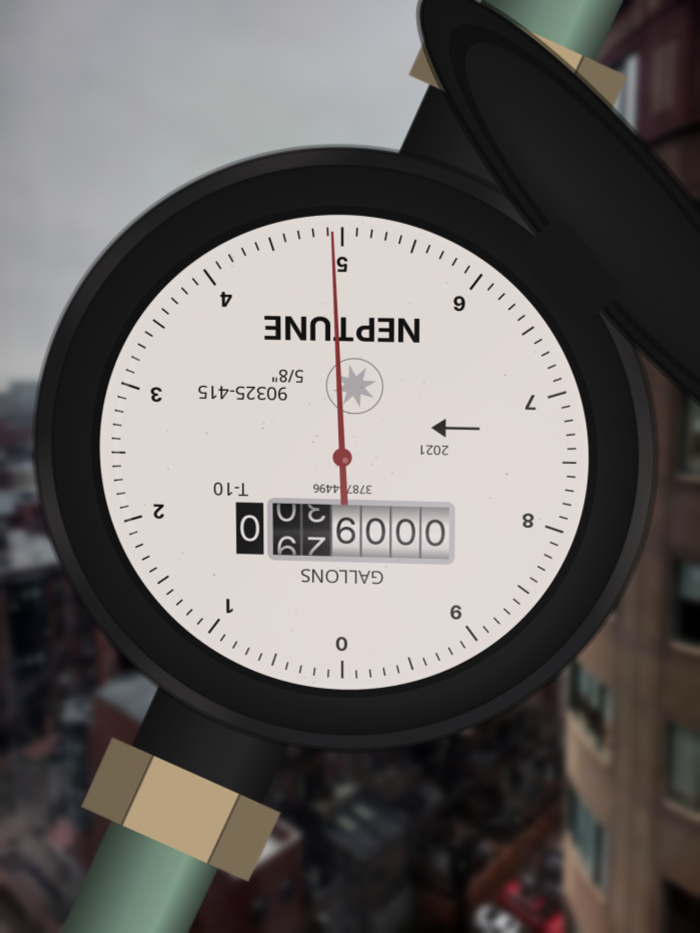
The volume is 9294.9 gal
